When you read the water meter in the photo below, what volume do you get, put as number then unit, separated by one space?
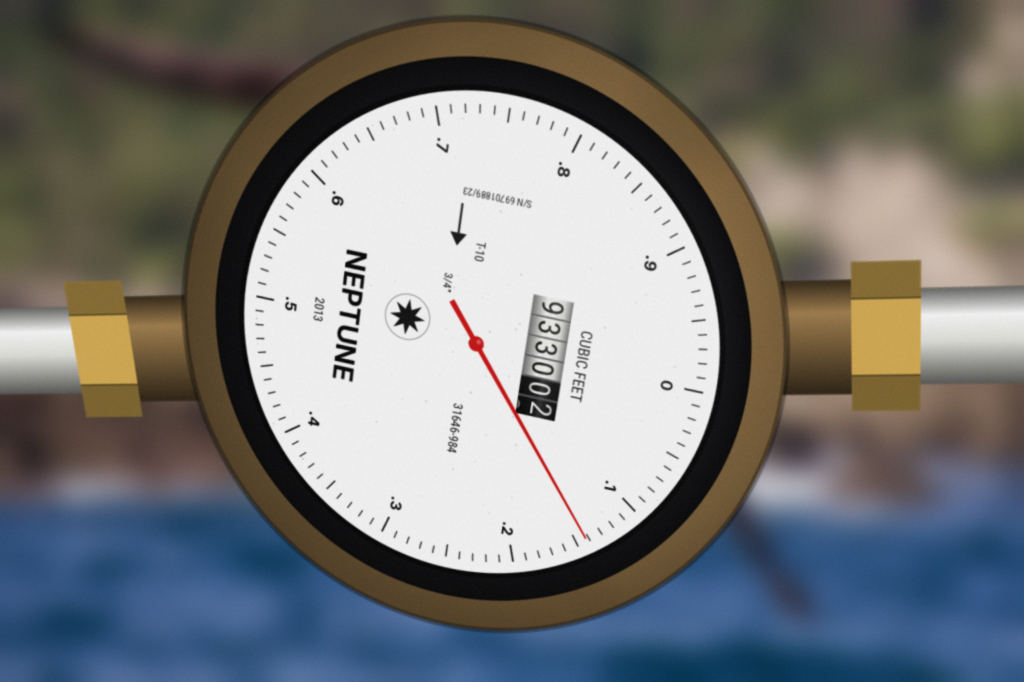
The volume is 933002.14 ft³
